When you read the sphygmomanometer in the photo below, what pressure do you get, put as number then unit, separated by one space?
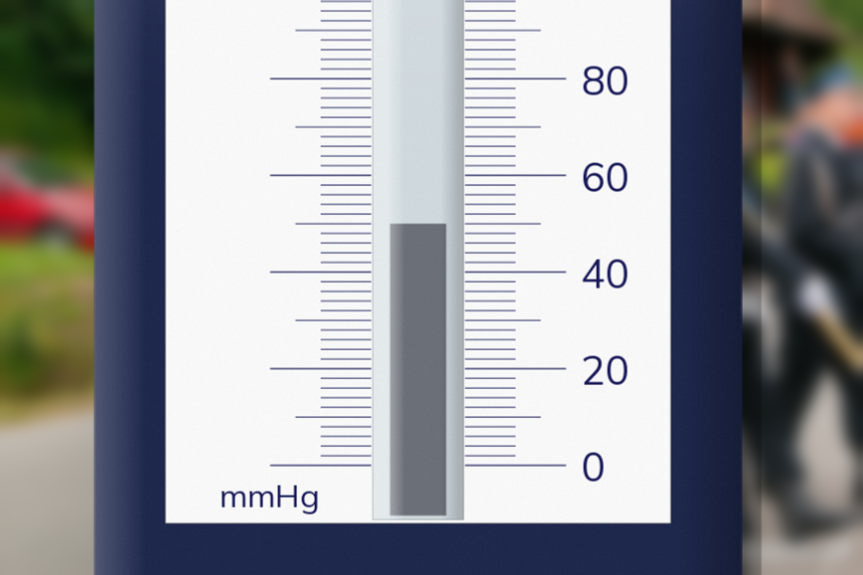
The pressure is 50 mmHg
